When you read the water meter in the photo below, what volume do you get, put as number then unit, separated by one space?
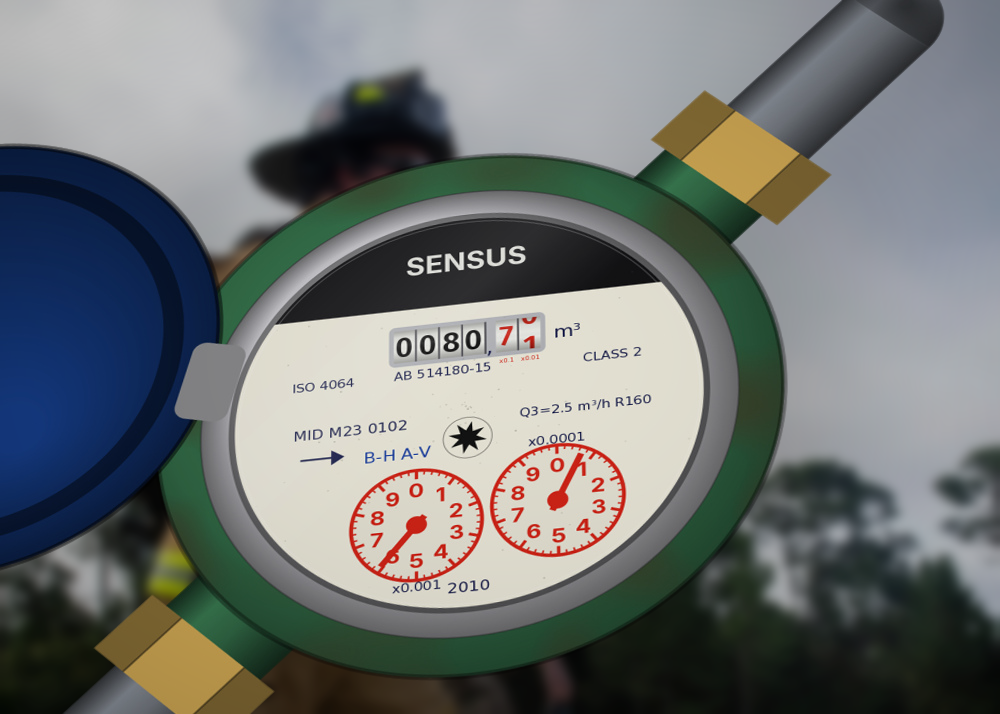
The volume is 80.7060 m³
